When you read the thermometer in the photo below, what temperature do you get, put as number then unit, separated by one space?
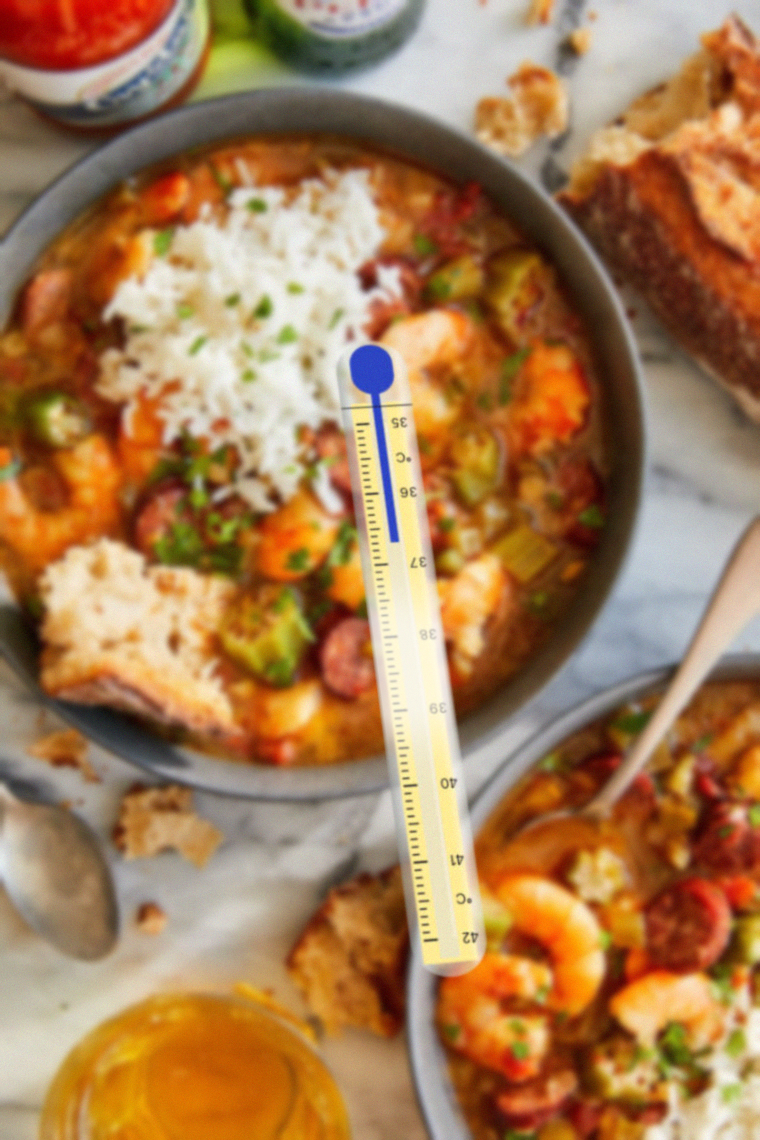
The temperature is 36.7 °C
